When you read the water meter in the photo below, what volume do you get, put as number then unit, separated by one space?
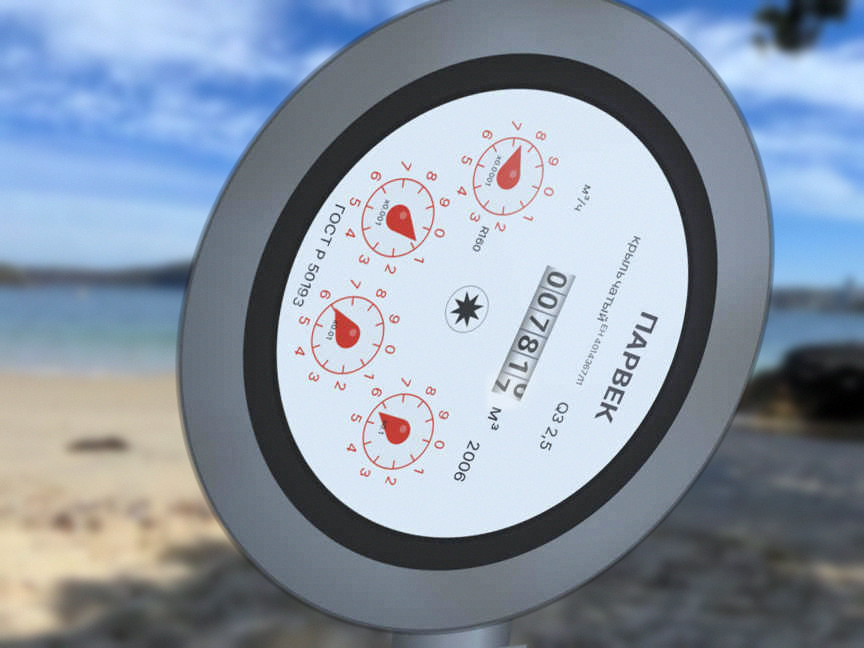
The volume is 7816.5607 m³
